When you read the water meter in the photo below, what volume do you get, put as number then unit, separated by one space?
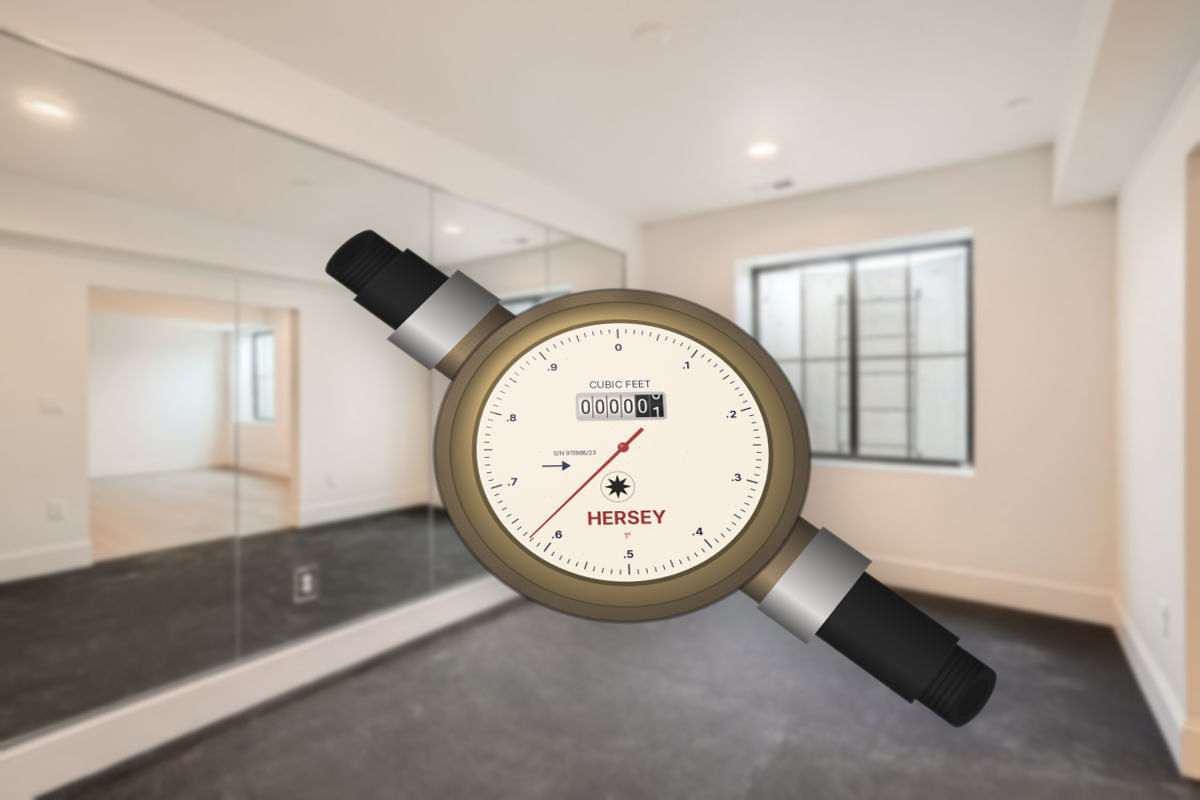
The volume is 0.62 ft³
